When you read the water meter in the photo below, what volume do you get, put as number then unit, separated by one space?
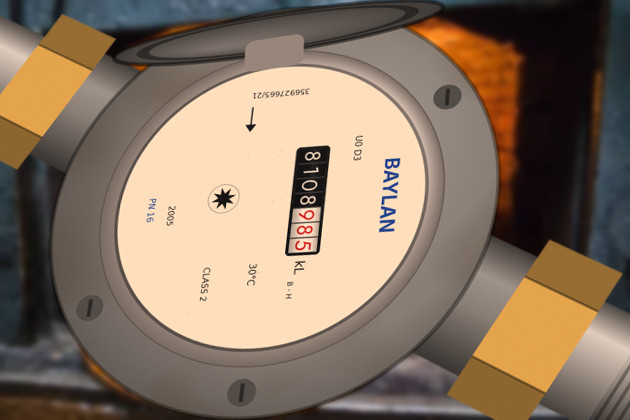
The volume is 8108.985 kL
